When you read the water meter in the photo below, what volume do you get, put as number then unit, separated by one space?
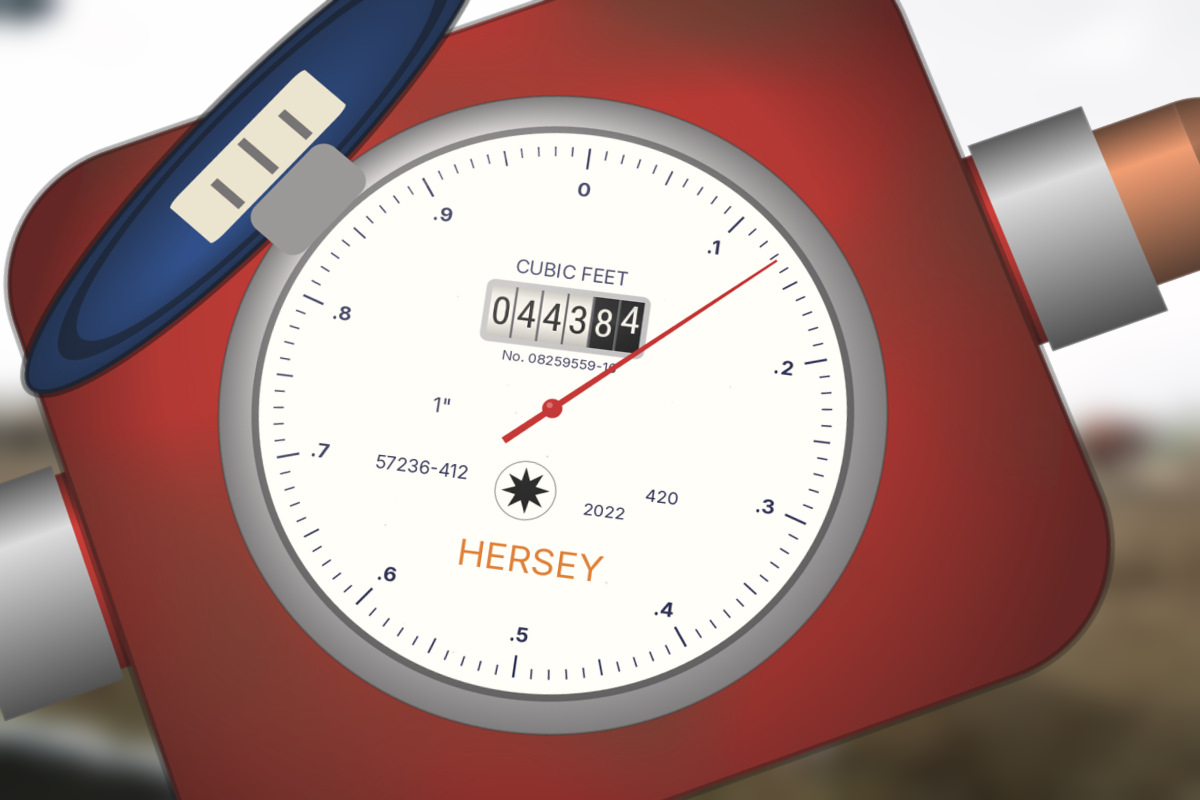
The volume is 44384.13 ft³
